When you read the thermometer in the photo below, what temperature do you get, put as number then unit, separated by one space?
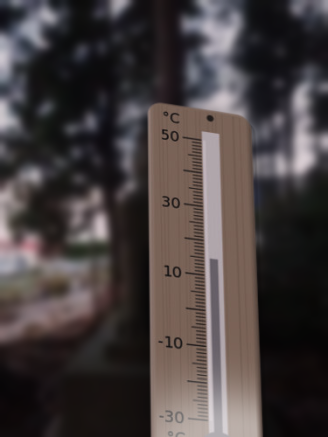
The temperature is 15 °C
